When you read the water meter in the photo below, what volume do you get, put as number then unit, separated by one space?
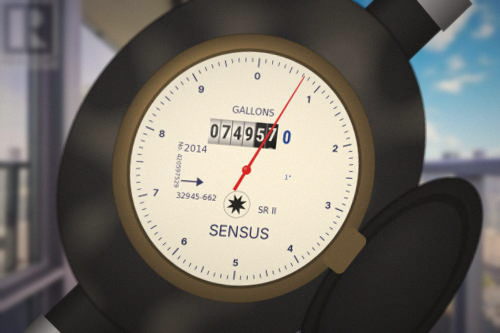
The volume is 749570.7 gal
